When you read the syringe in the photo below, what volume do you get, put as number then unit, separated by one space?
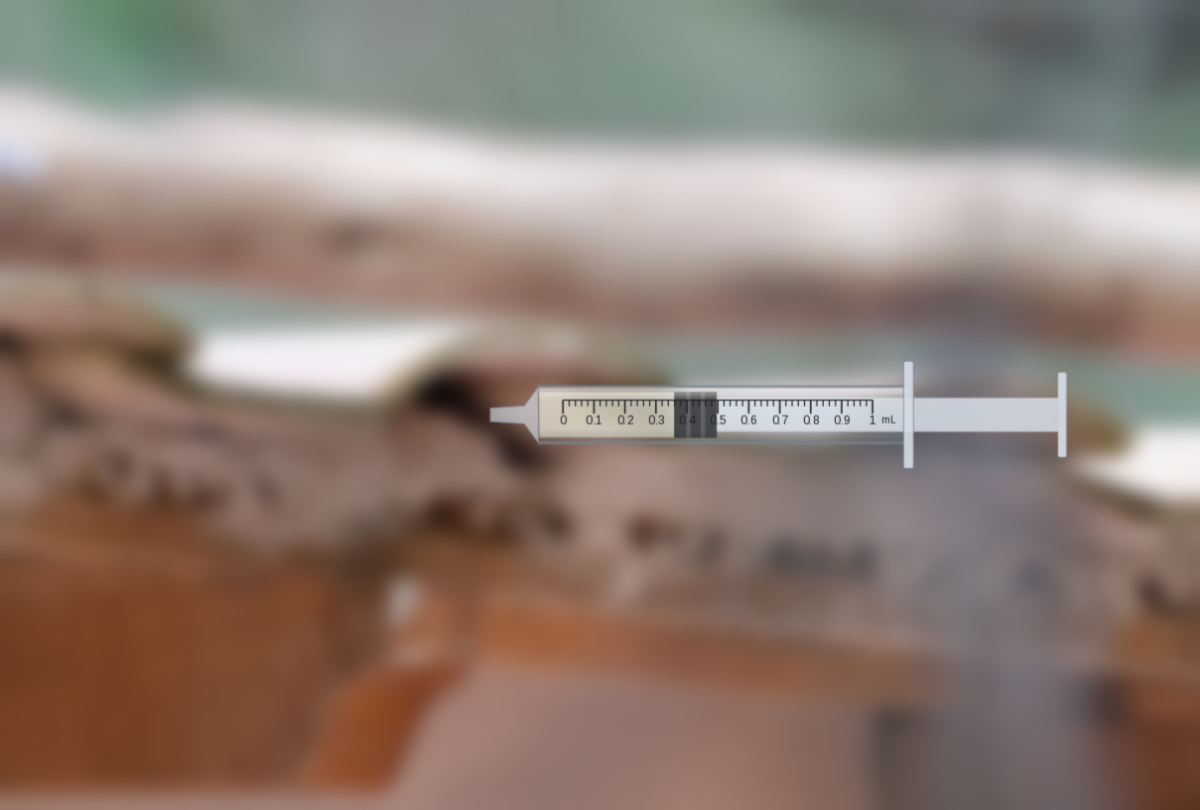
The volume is 0.36 mL
